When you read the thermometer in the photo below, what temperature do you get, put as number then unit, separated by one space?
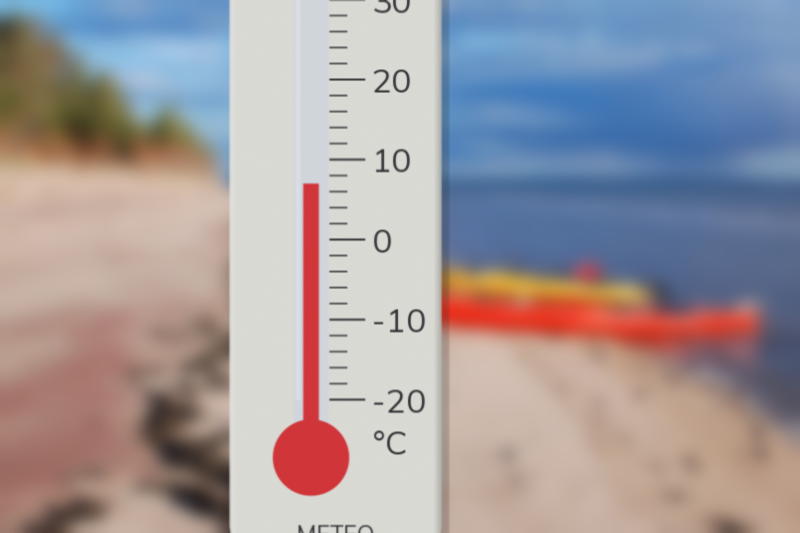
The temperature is 7 °C
